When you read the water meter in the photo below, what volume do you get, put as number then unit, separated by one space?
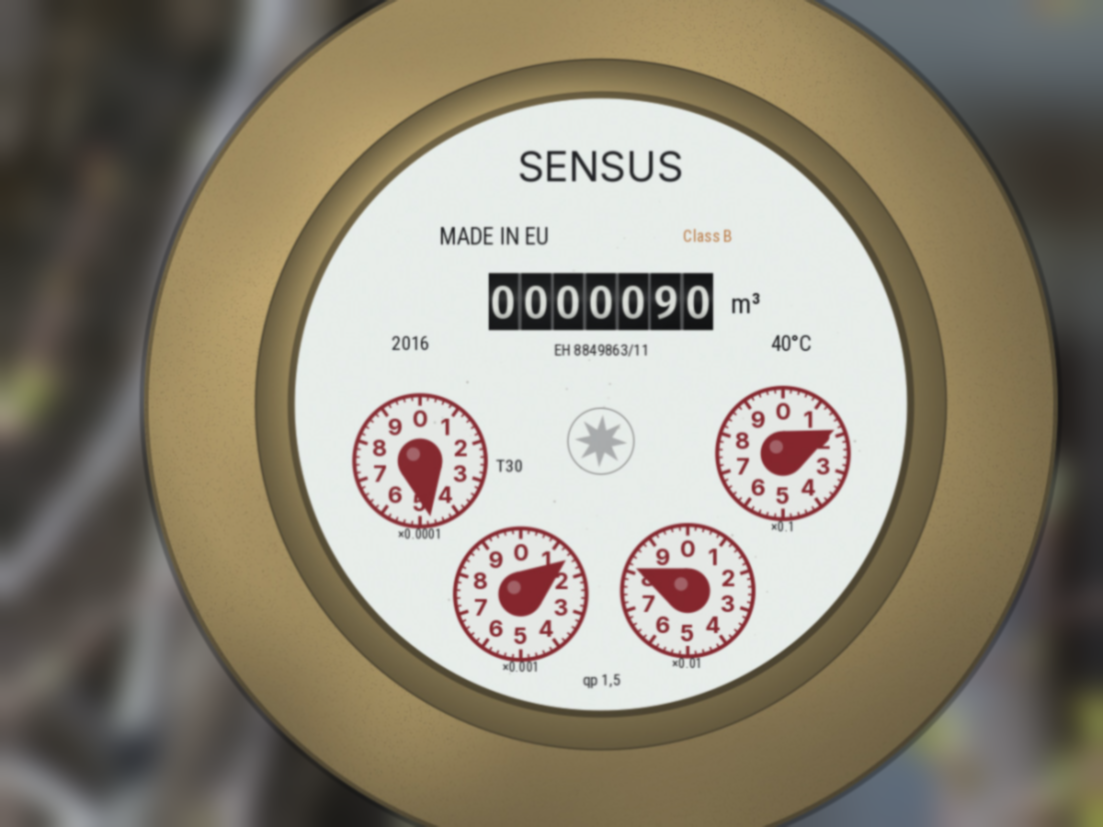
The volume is 90.1814 m³
